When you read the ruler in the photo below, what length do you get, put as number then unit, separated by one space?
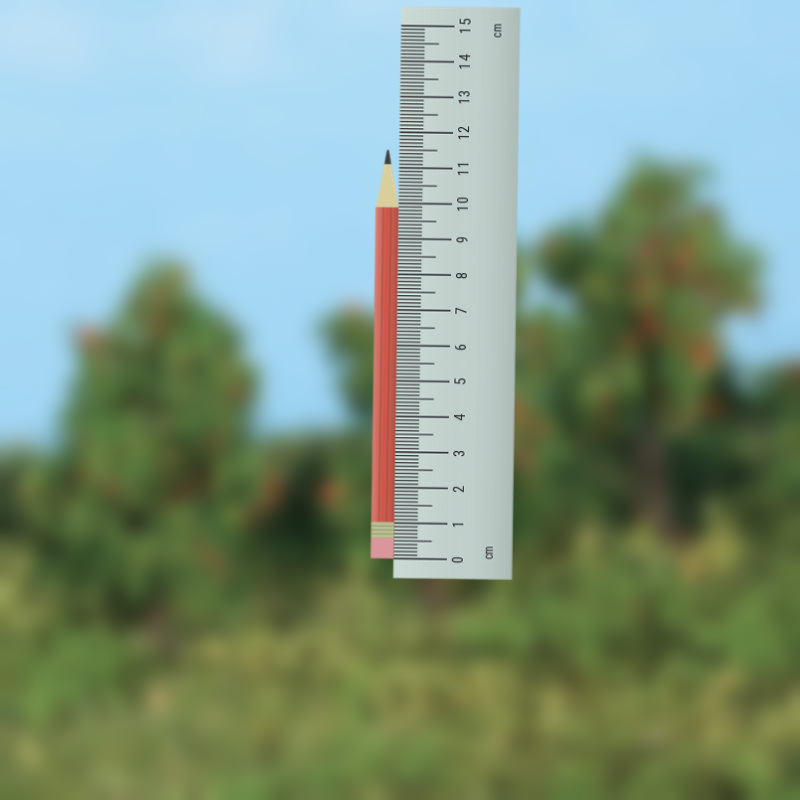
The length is 11.5 cm
